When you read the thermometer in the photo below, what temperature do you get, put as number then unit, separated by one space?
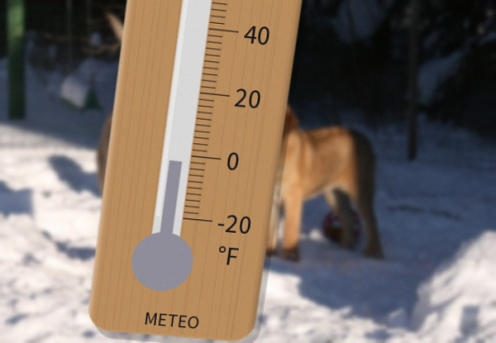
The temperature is -2 °F
